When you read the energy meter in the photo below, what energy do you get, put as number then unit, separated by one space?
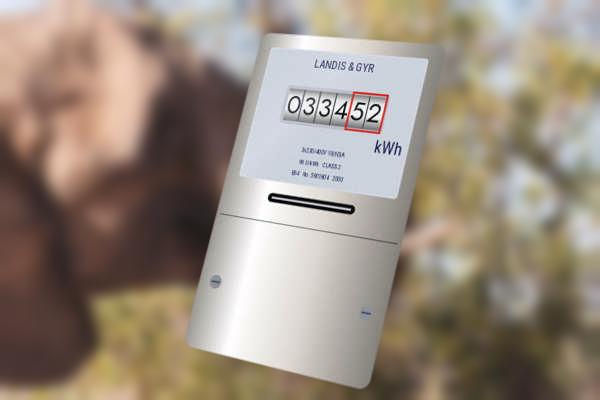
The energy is 334.52 kWh
